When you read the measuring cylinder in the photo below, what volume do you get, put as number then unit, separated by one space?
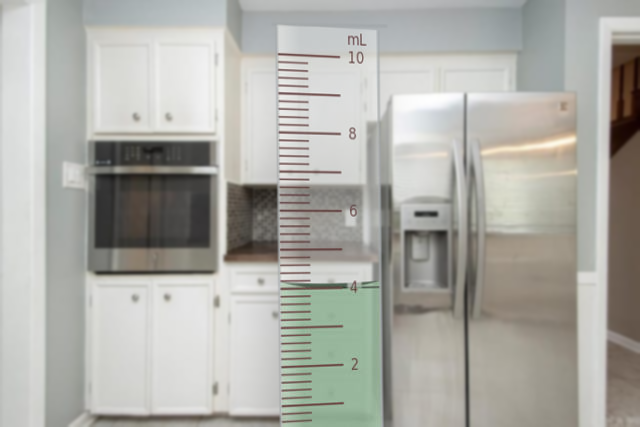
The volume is 4 mL
